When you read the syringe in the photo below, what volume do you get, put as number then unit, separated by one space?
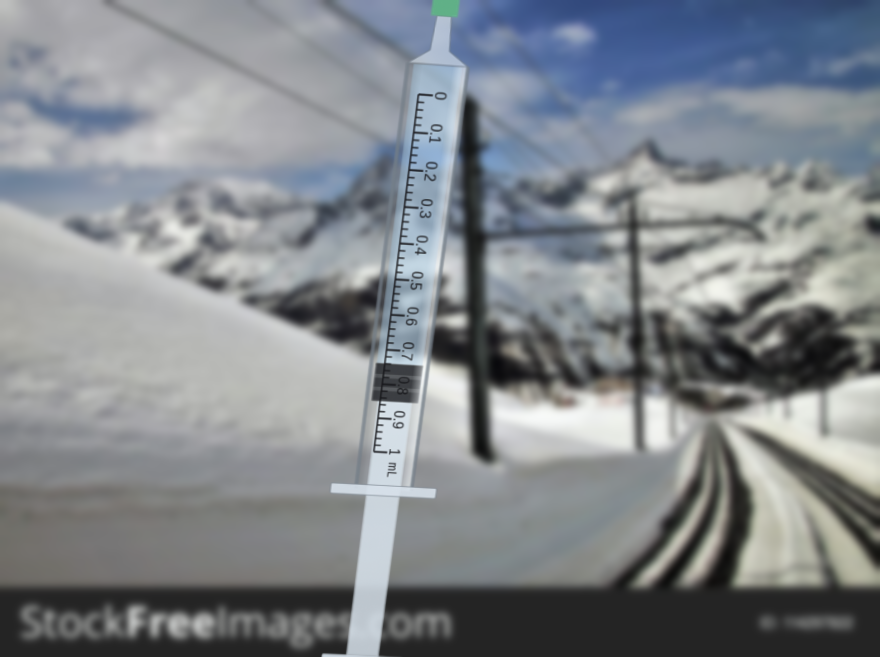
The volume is 0.74 mL
